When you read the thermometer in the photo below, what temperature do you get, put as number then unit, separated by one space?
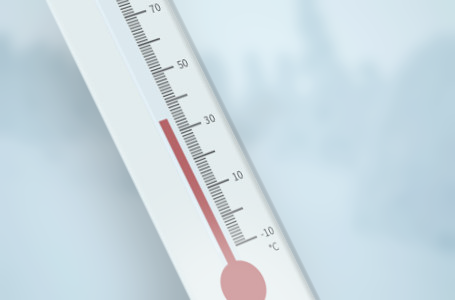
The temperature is 35 °C
